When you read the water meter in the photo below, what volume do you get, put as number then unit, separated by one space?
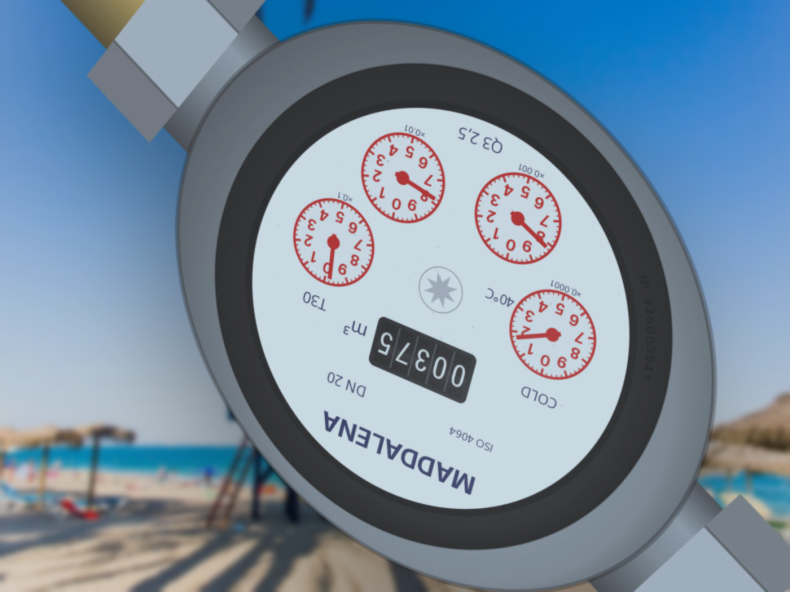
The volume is 374.9781 m³
